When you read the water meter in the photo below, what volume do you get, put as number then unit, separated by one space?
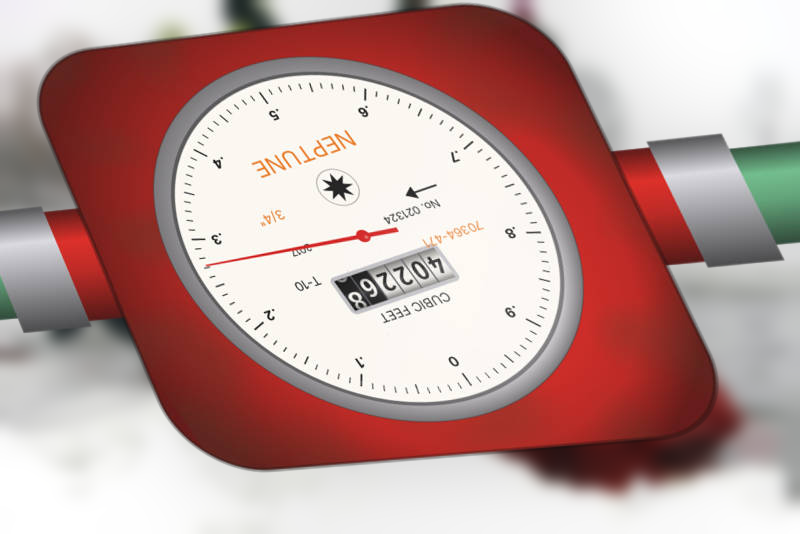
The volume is 402268.27 ft³
